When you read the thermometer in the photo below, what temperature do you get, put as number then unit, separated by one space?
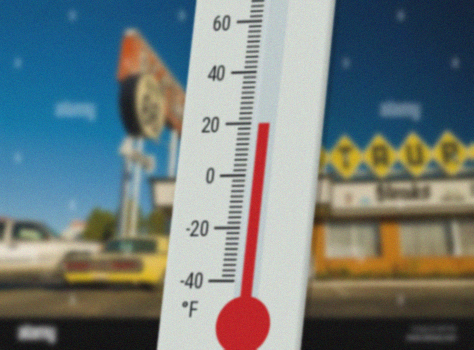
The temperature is 20 °F
